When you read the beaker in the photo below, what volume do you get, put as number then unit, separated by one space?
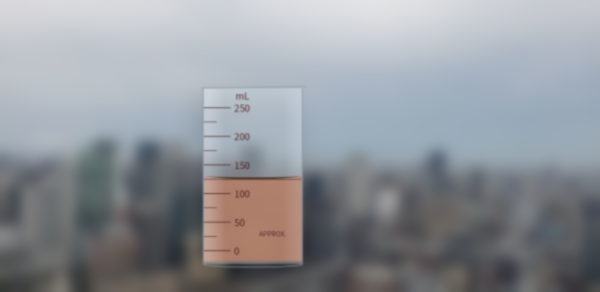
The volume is 125 mL
